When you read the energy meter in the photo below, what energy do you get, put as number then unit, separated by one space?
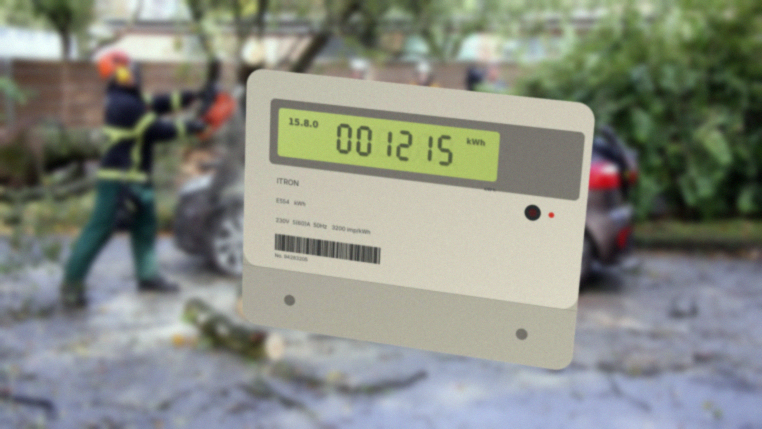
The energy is 1215 kWh
